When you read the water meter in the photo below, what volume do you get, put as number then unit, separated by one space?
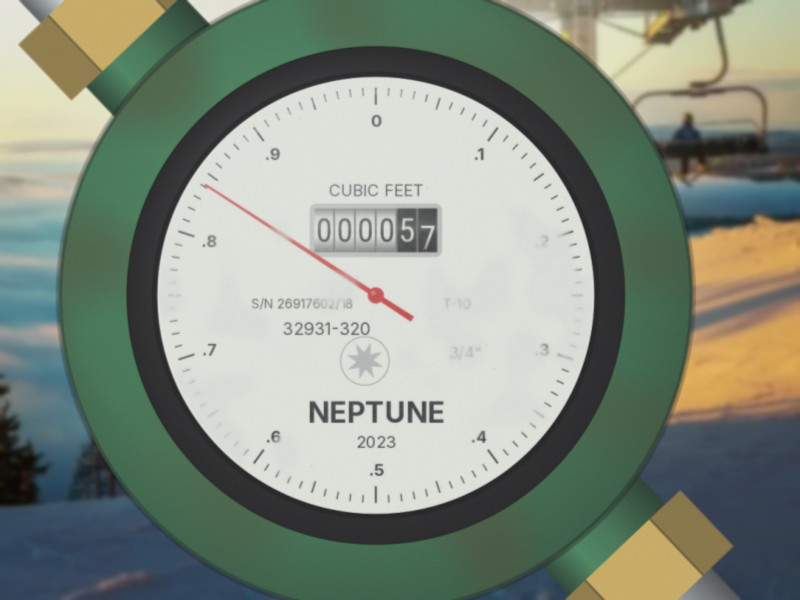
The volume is 56.84 ft³
